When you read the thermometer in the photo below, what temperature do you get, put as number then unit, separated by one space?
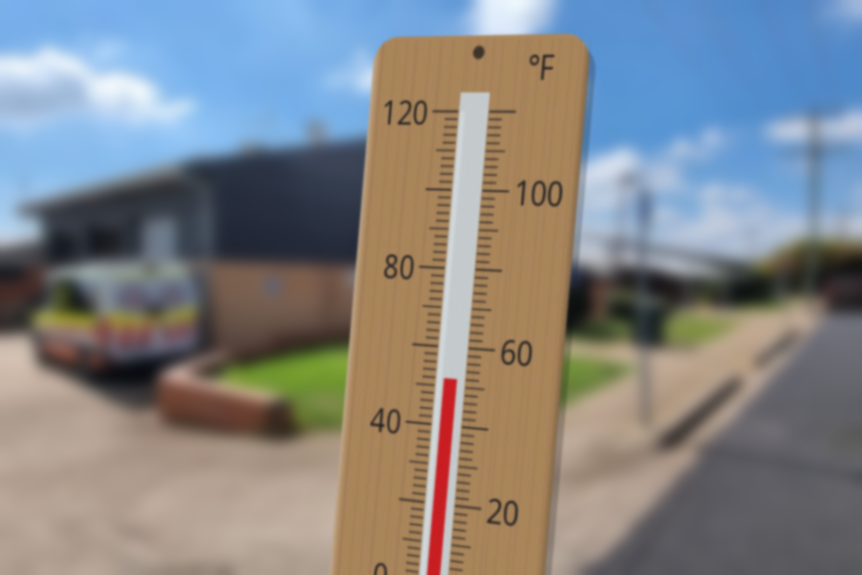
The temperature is 52 °F
